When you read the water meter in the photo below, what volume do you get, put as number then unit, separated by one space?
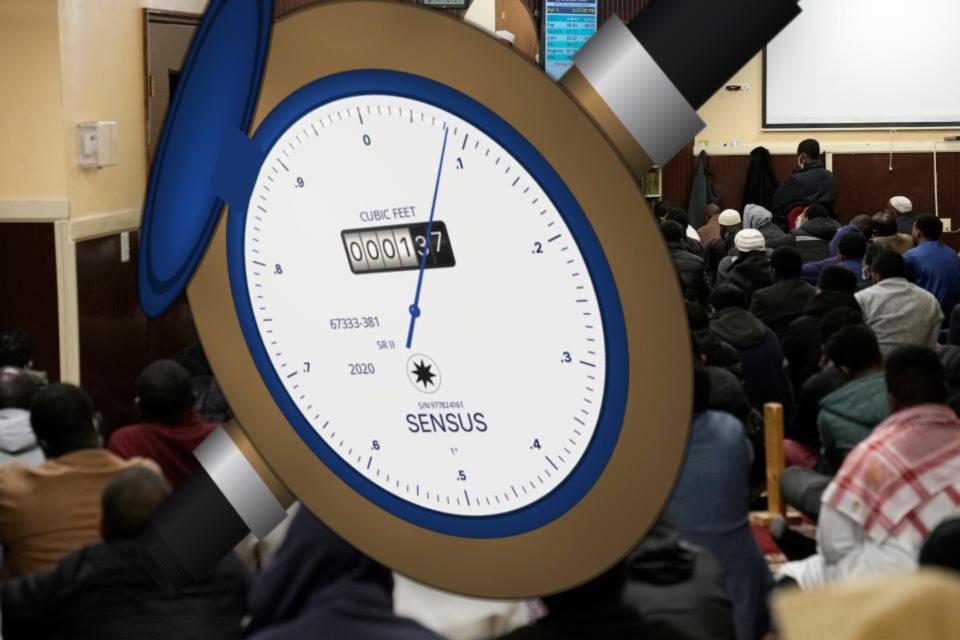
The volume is 137.08 ft³
